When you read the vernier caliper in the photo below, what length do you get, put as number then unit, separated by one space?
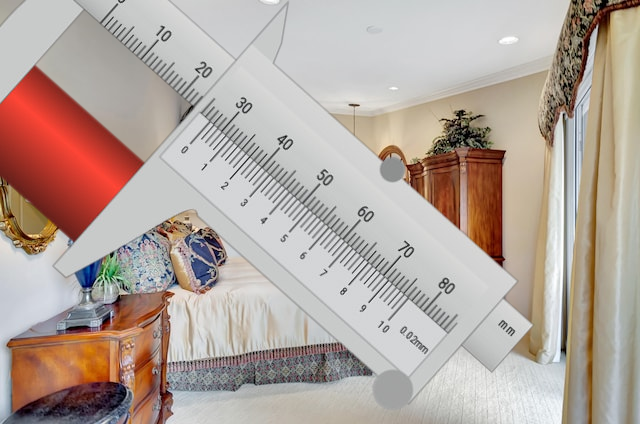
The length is 27.2 mm
